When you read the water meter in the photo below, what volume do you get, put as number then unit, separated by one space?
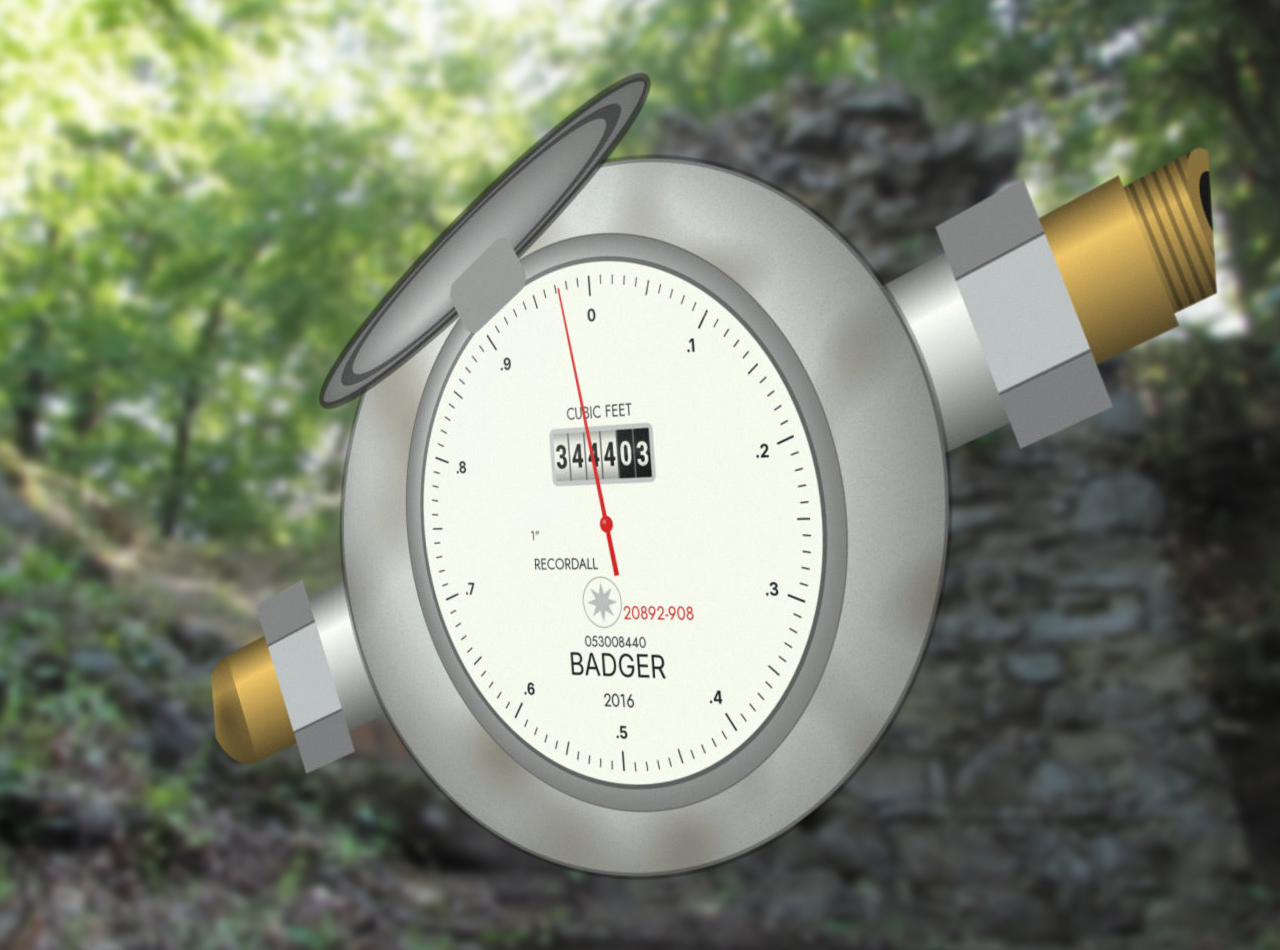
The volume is 344402.97 ft³
